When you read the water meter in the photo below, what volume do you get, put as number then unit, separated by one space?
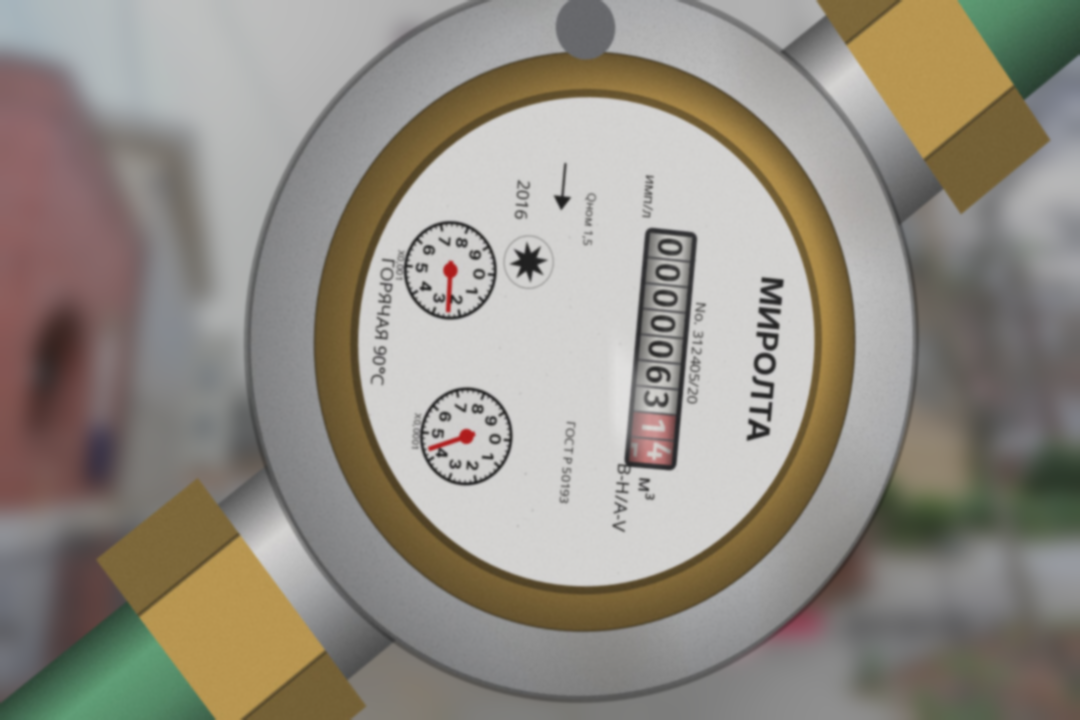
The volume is 63.1424 m³
